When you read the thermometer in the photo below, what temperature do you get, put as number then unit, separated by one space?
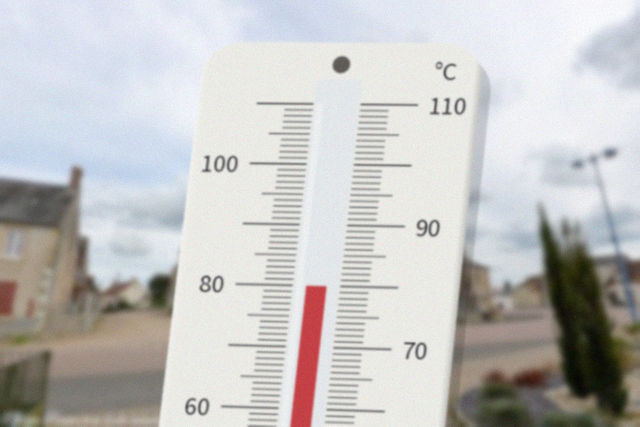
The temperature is 80 °C
